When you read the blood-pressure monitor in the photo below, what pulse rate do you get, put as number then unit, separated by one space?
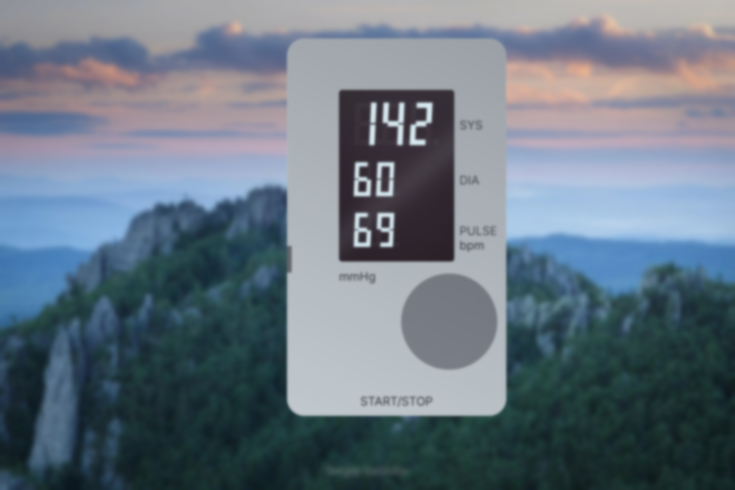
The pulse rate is 69 bpm
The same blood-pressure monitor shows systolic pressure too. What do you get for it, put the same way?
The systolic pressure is 142 mmHg
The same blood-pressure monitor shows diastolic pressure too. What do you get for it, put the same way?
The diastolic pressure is 60 mmHg
